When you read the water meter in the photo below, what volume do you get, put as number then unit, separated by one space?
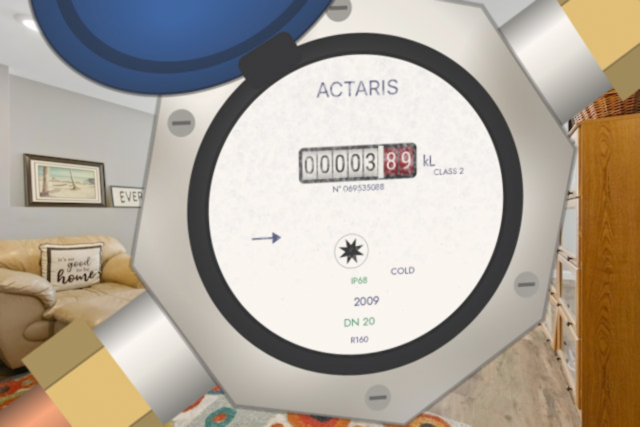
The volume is 3.89 kL
